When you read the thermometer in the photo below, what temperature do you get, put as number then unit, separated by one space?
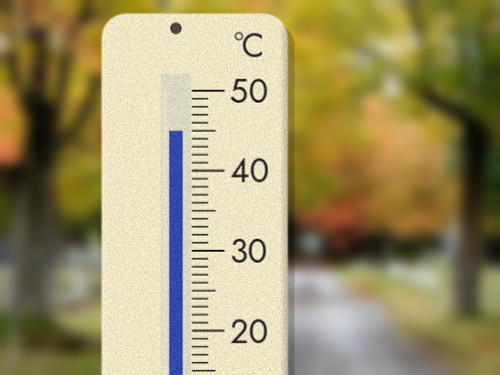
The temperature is 45 °C
